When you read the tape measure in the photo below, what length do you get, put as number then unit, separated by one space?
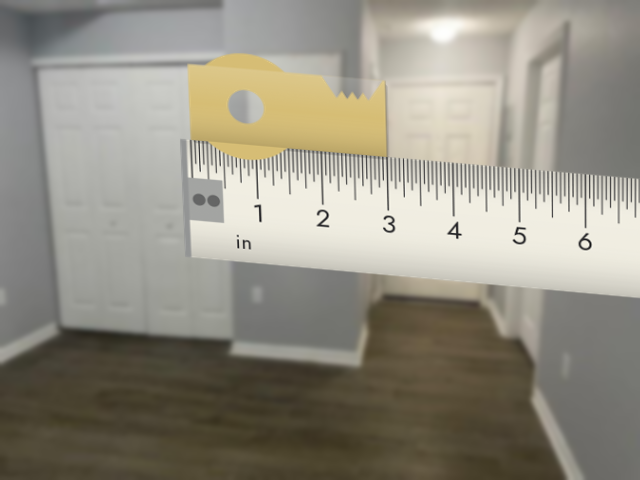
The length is 3 in
